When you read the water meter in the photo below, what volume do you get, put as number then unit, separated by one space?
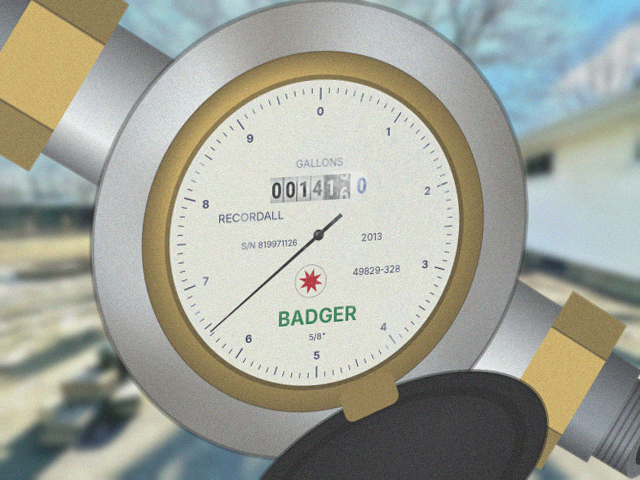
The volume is 14156.4 gal
